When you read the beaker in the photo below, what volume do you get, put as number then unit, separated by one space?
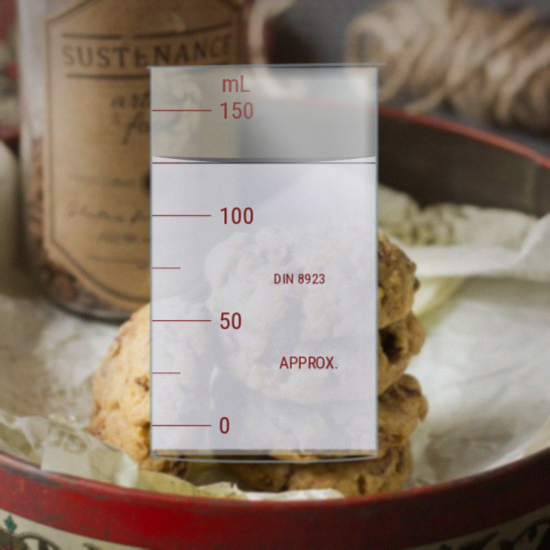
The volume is 125 mL
